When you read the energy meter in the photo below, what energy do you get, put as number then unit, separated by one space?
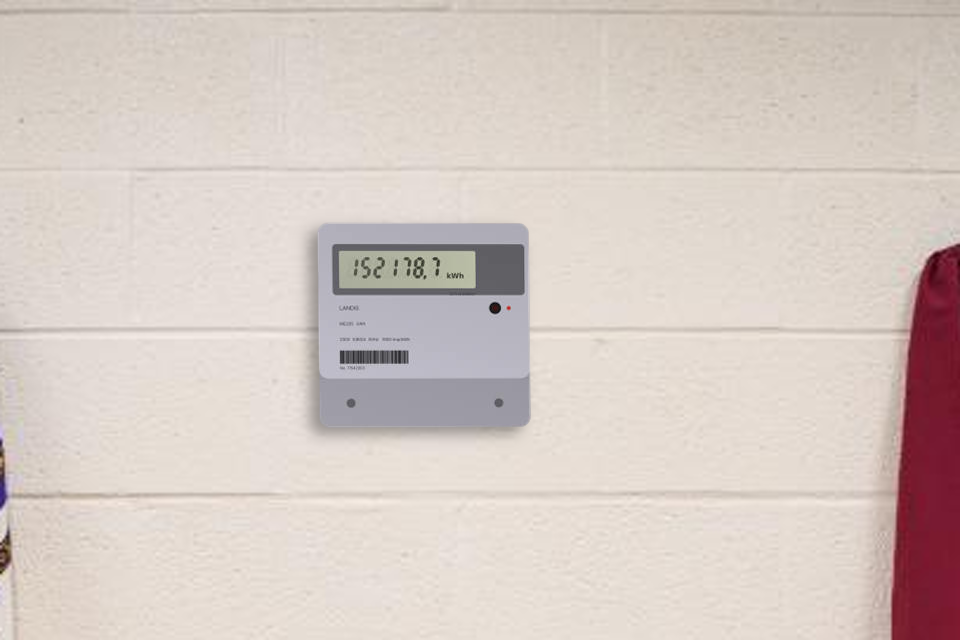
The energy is 152178.7 kWh
